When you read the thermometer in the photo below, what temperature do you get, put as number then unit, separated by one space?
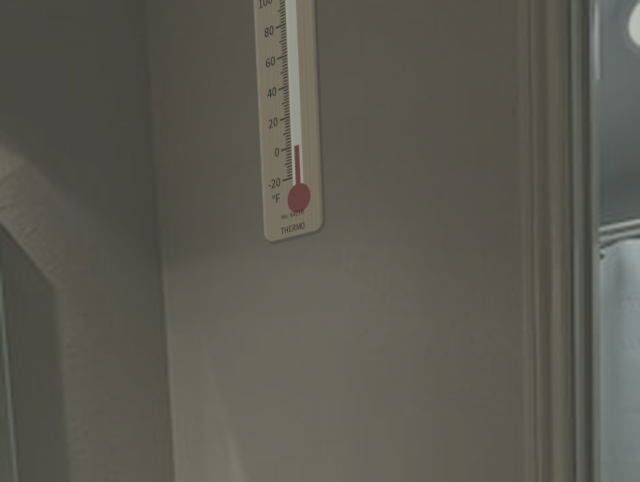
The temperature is 0 °F
